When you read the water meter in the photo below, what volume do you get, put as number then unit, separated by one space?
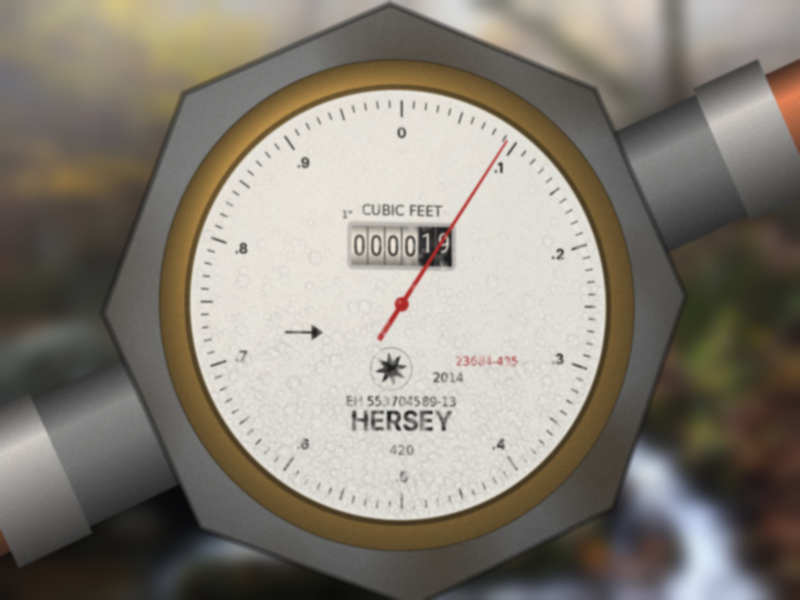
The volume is 19.09 ft³
